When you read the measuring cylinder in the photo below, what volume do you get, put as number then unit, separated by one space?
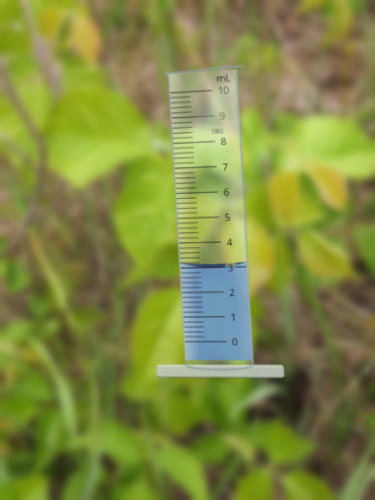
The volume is 3 mL
